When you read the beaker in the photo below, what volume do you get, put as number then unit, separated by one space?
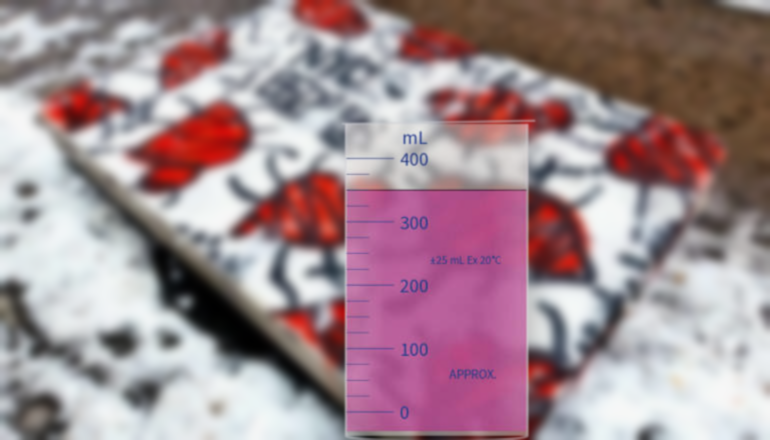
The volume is 350 mL
